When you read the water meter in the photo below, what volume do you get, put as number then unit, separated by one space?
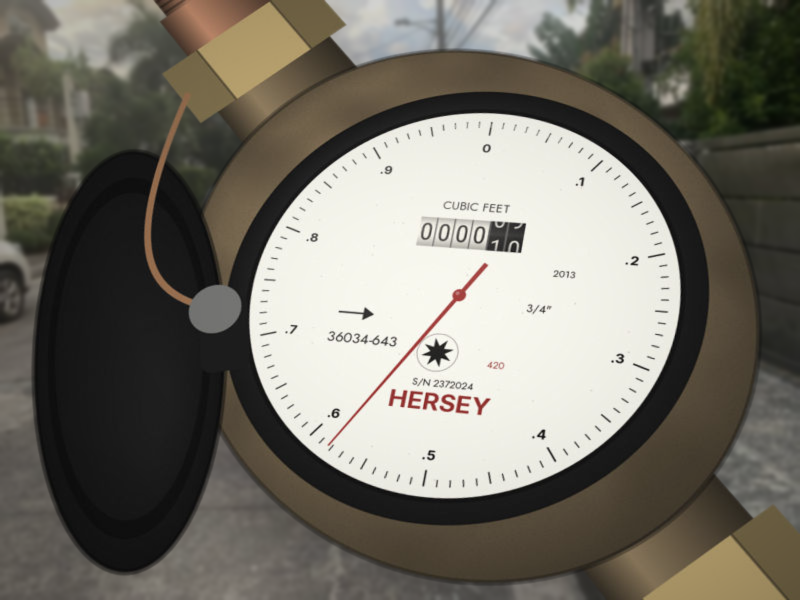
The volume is 9.58 ft³
